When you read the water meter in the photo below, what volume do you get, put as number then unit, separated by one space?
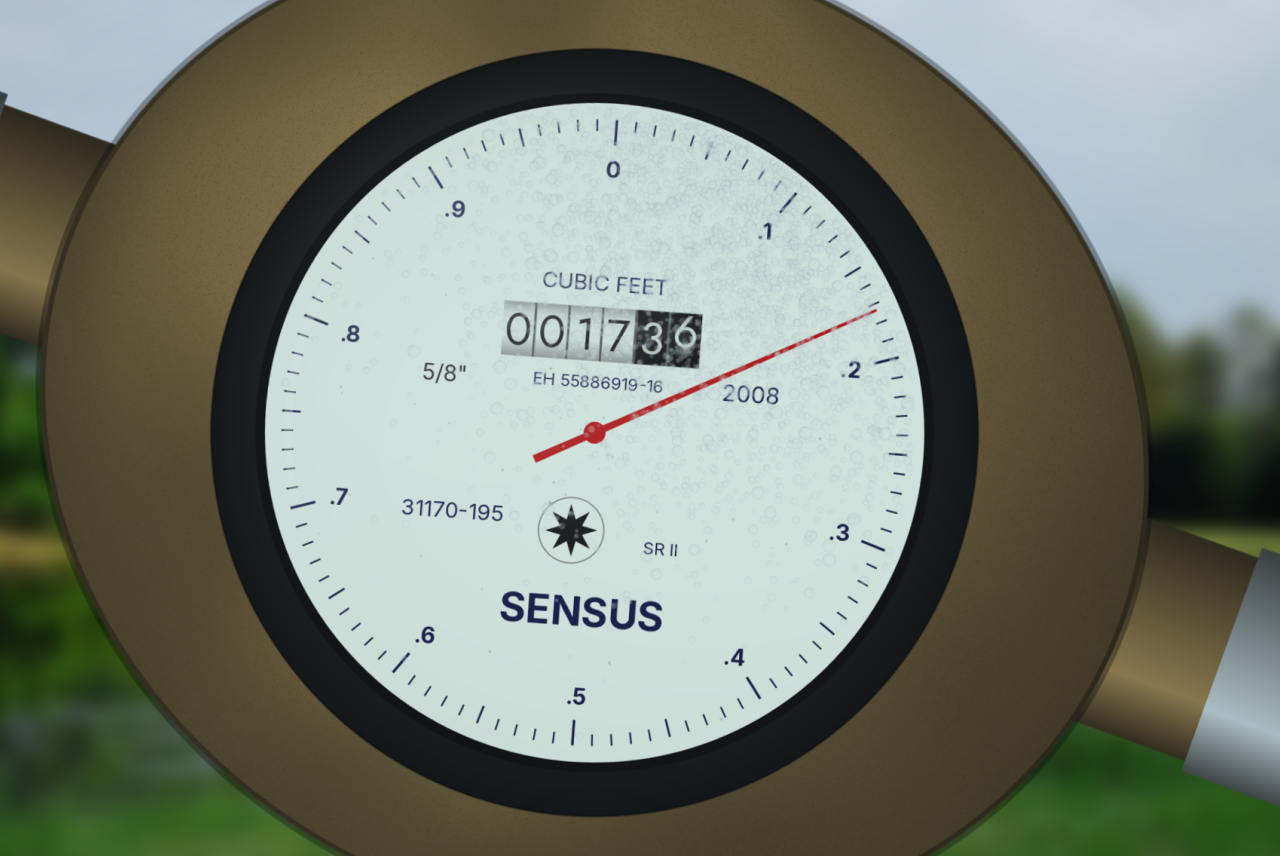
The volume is 1736.17 ft³
